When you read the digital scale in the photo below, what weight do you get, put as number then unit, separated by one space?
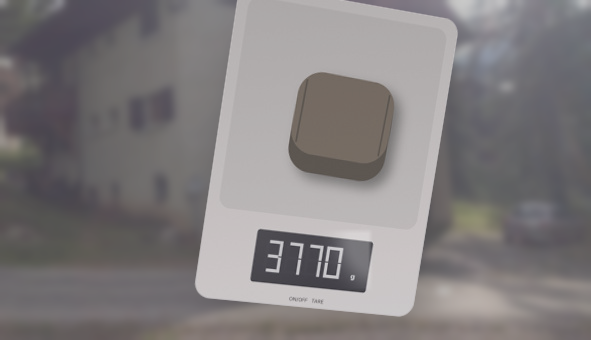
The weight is 3770 g
